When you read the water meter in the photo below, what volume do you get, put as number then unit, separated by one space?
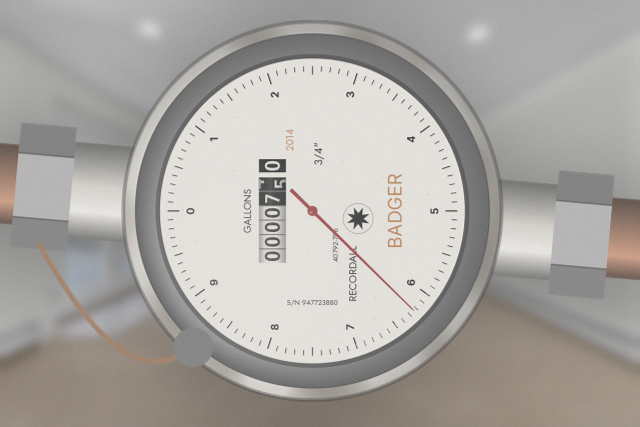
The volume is 746.2 gal
